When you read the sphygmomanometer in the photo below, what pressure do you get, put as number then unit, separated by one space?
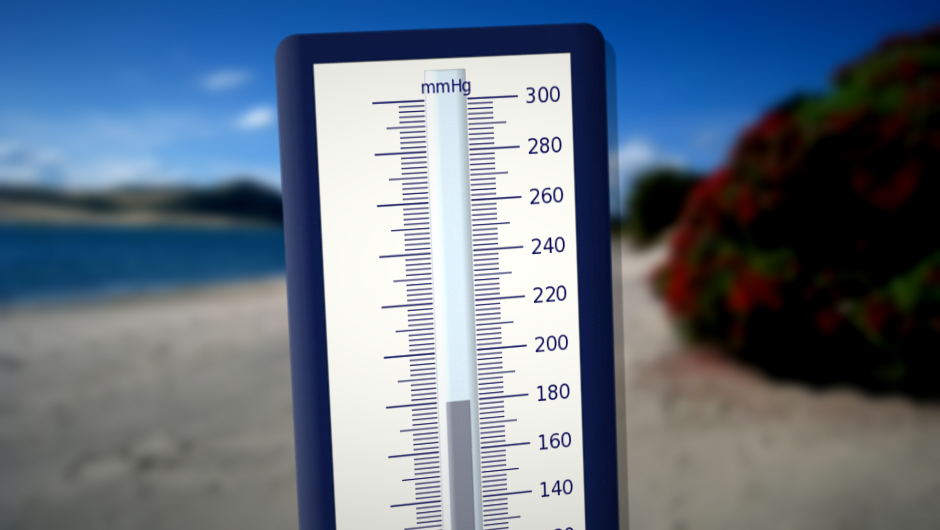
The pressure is 180 mmHg
